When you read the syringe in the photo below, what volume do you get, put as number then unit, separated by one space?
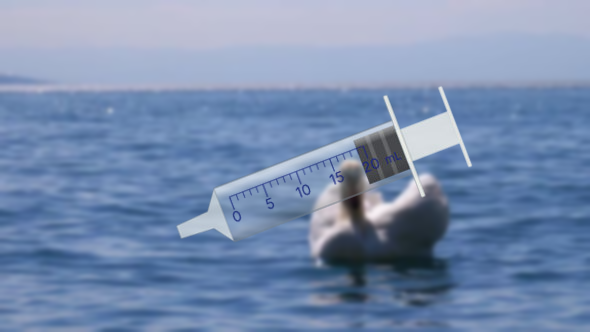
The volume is 19 mL
